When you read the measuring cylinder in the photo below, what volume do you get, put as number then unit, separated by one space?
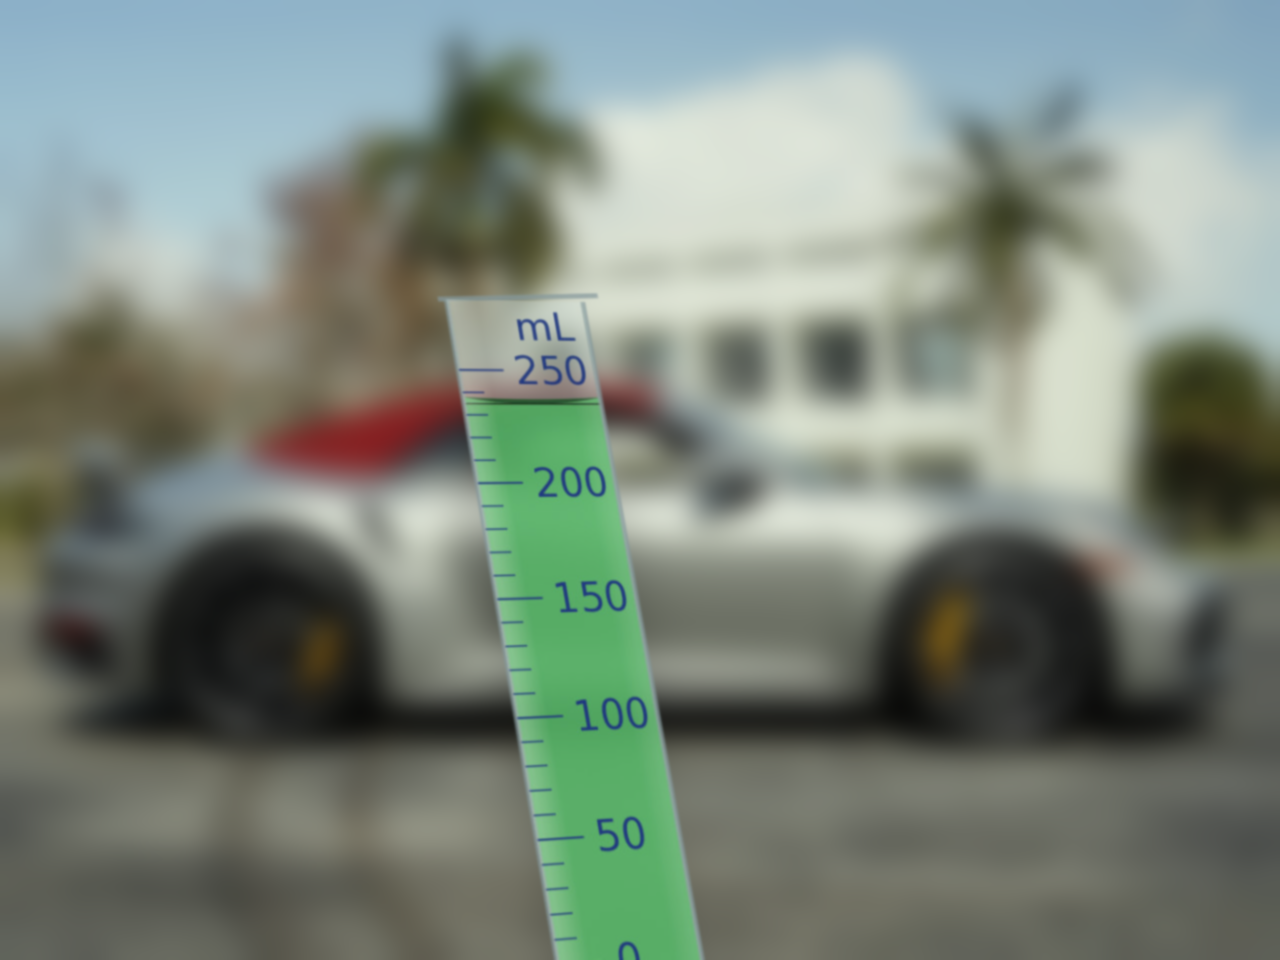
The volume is 235 mL
